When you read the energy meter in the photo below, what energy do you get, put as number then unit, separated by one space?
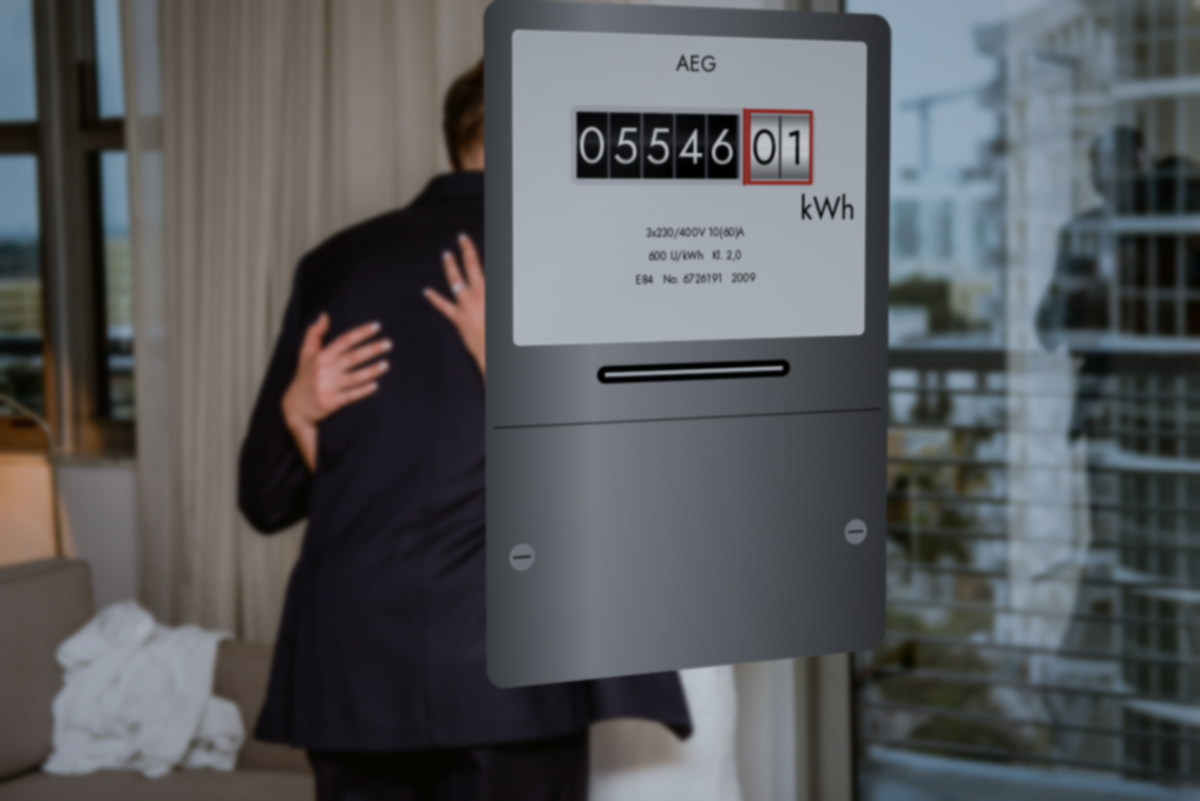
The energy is 5546.01 kWh
